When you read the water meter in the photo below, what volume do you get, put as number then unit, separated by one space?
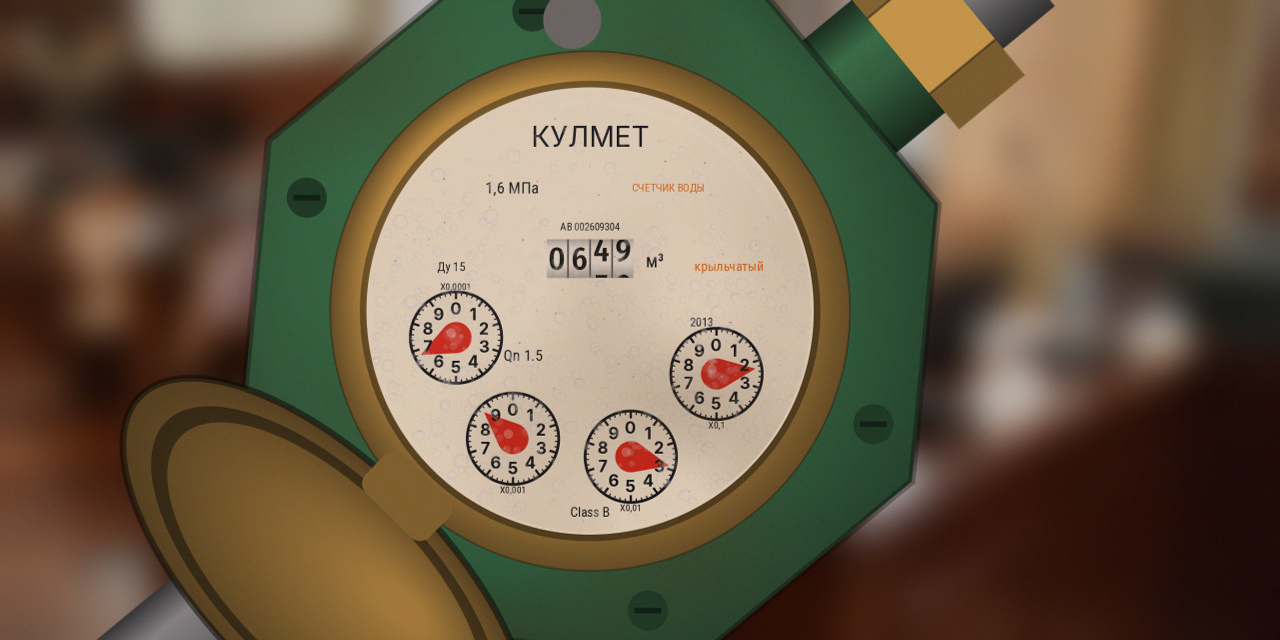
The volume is 649.2286 m³
